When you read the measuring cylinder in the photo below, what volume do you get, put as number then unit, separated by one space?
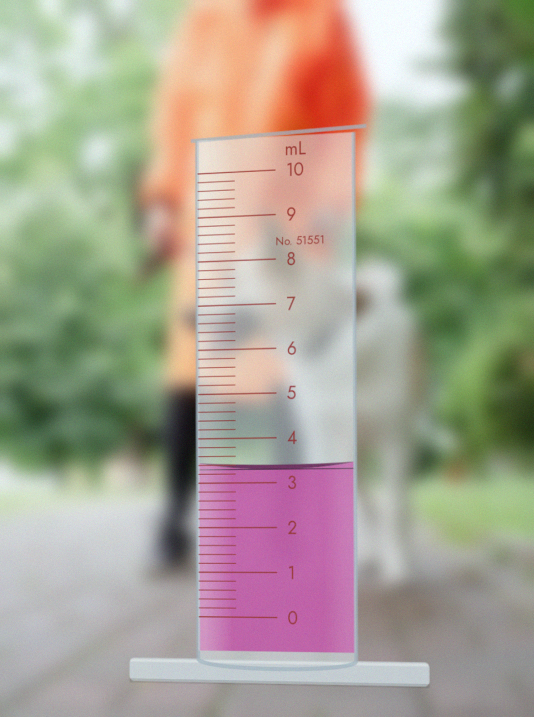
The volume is 3.3 mL
